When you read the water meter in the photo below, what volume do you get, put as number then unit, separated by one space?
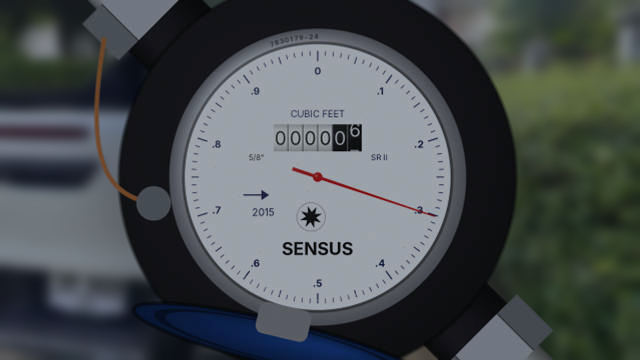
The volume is 6.30 ft³
